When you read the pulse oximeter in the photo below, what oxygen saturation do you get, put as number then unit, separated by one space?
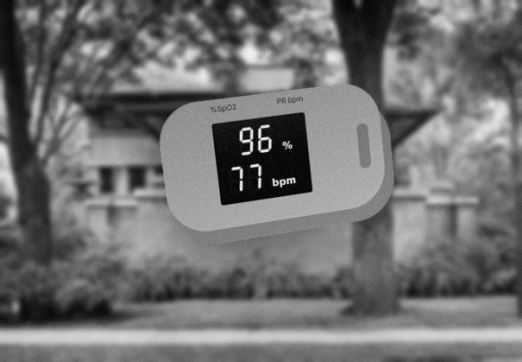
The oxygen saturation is 96 %
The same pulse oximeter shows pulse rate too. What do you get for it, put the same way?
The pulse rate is 77 bpm
